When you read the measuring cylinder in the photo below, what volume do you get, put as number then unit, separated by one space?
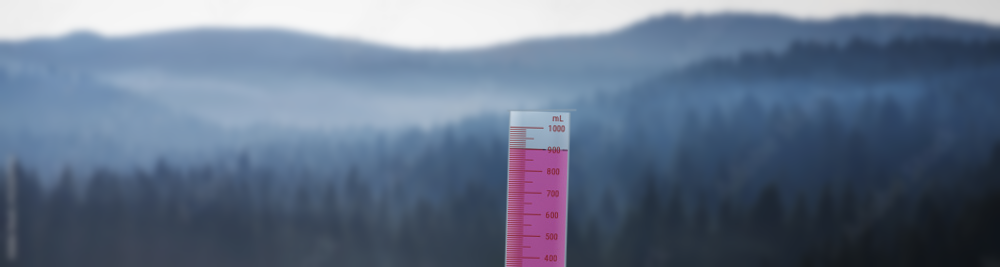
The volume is 900 mL
